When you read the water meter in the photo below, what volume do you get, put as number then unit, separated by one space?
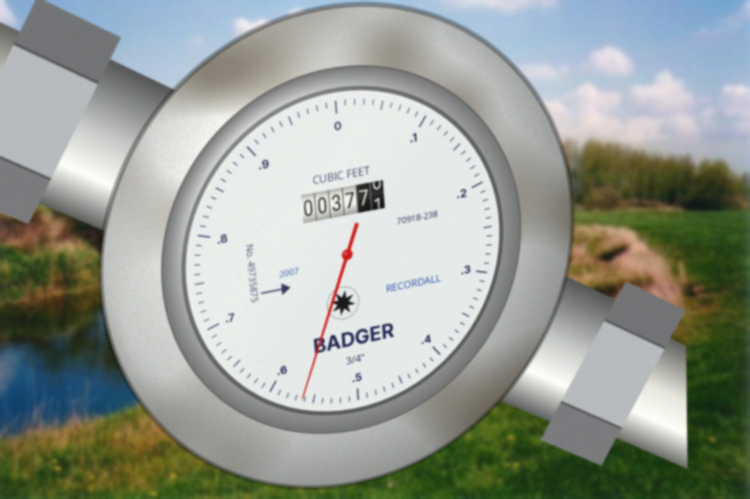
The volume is 3770.56 ft³
